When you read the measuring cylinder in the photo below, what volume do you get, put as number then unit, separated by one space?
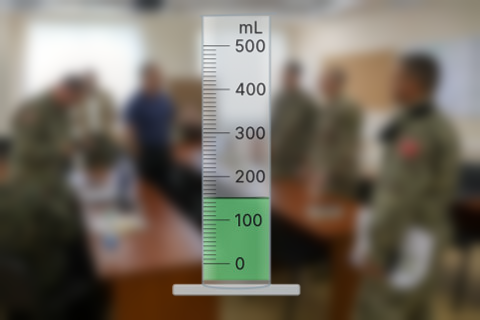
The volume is 150 mL
